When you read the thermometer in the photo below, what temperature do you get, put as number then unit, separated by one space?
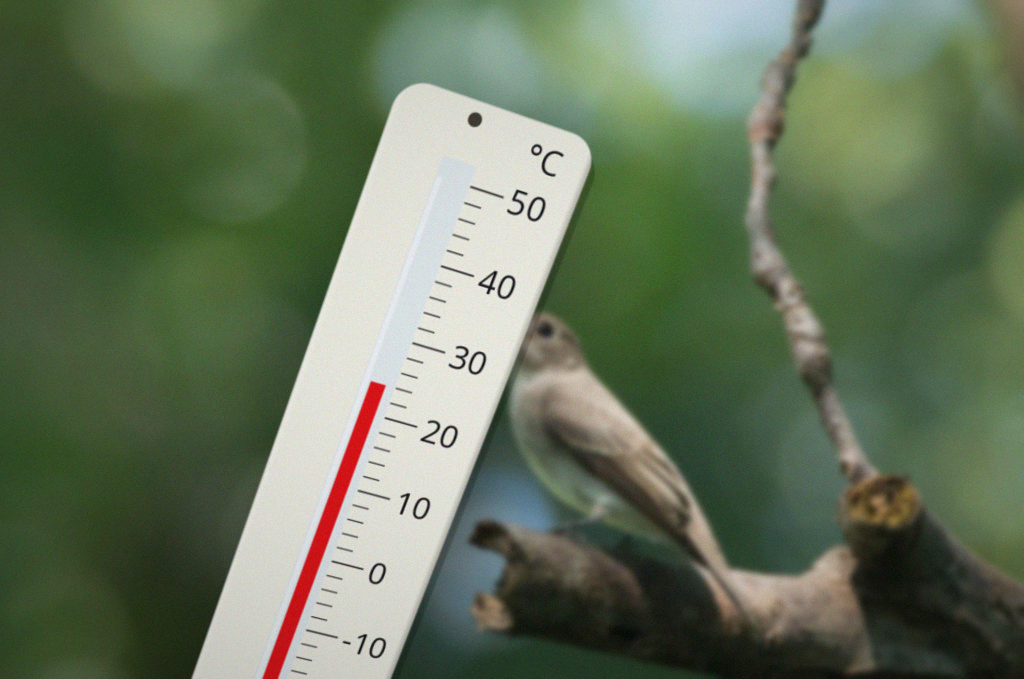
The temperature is 24 °C
